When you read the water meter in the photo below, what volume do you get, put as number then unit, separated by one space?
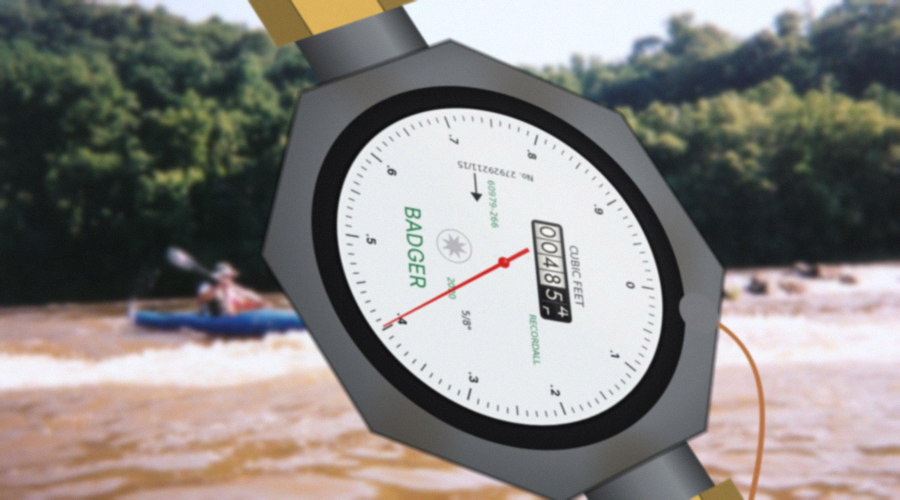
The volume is 4854.40 ft³
